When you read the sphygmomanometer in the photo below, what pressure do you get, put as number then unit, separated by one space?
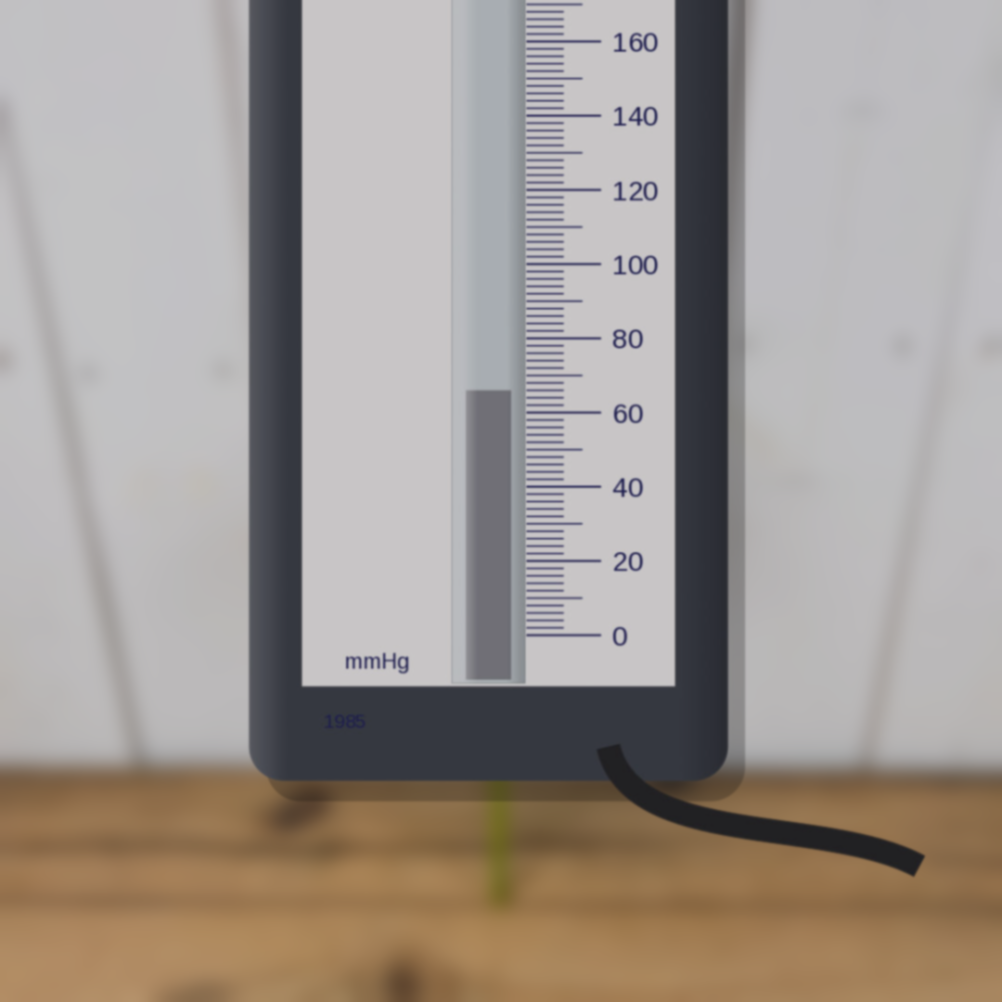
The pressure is 66 mmHg
